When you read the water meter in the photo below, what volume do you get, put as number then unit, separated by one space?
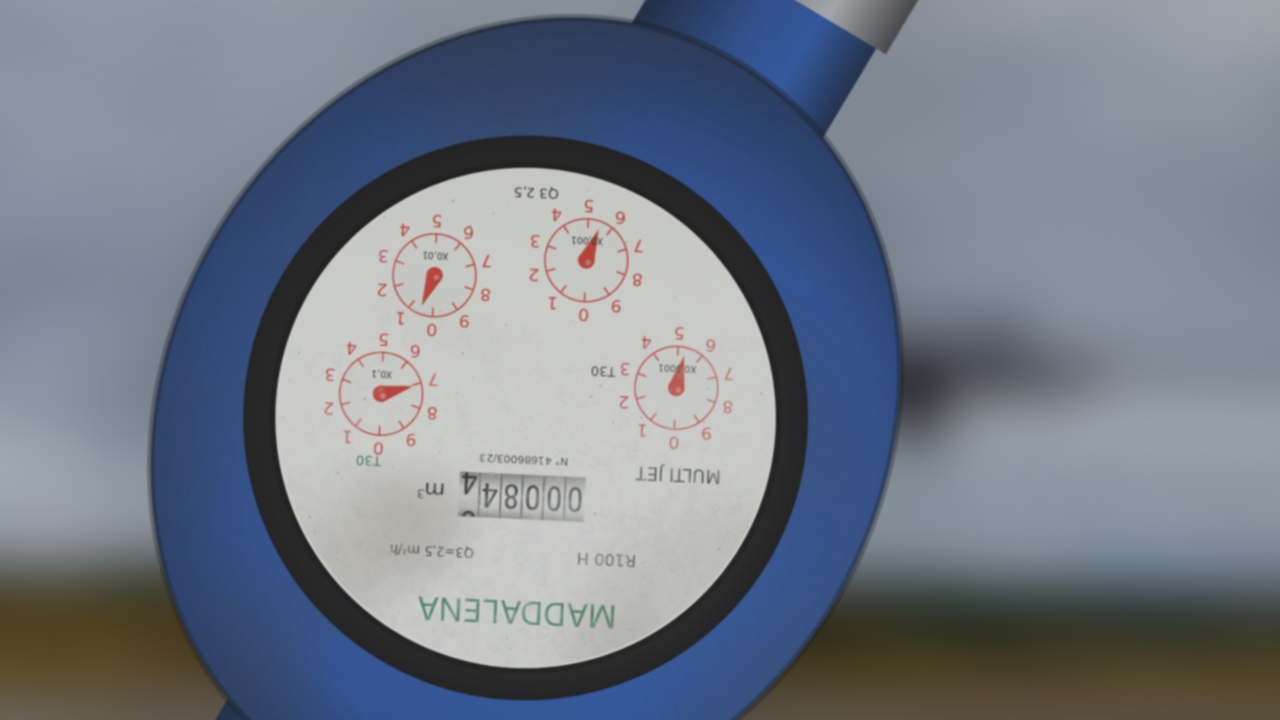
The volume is 843.7055 m³
